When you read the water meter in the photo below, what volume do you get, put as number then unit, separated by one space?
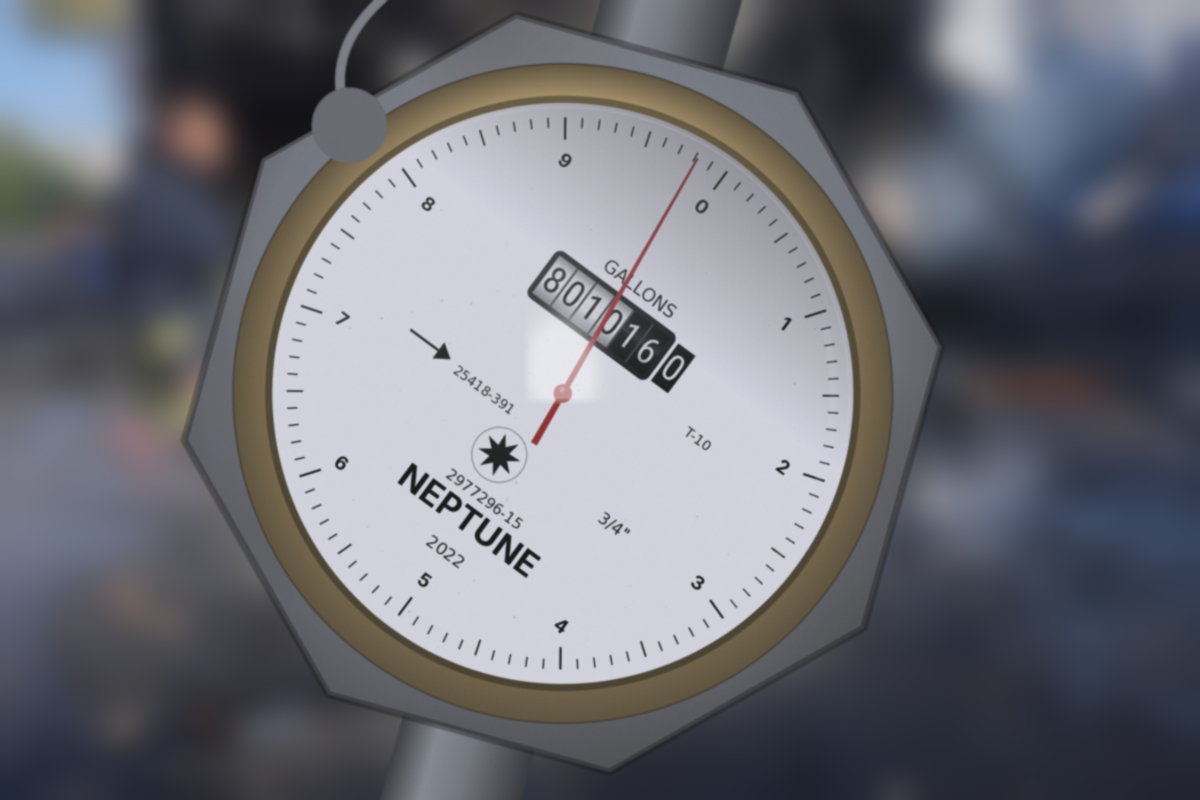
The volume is 8010159.8 gal
